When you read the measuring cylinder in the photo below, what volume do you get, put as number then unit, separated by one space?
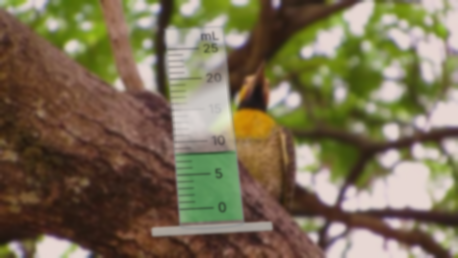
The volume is 8 mL
